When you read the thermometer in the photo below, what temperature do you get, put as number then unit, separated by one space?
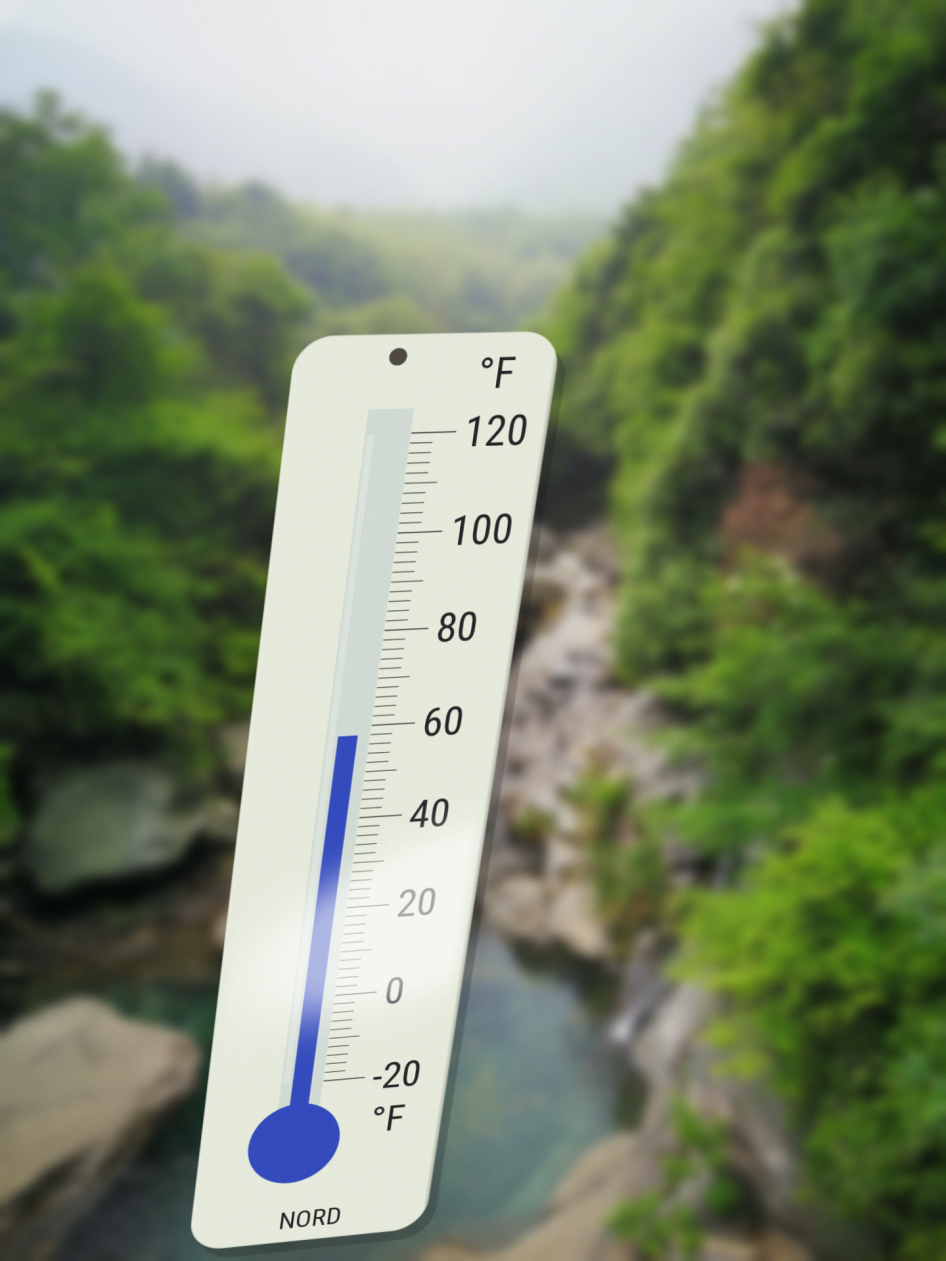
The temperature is 58 °F
